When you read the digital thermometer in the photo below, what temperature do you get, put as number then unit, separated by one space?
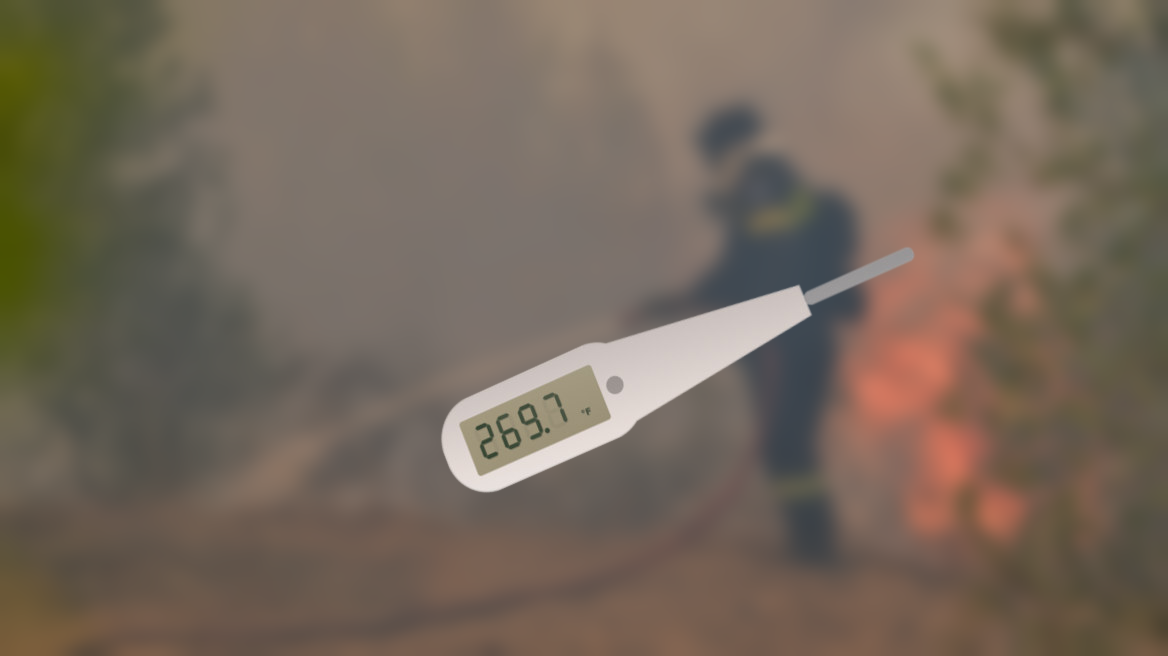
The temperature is 269.7 °F
